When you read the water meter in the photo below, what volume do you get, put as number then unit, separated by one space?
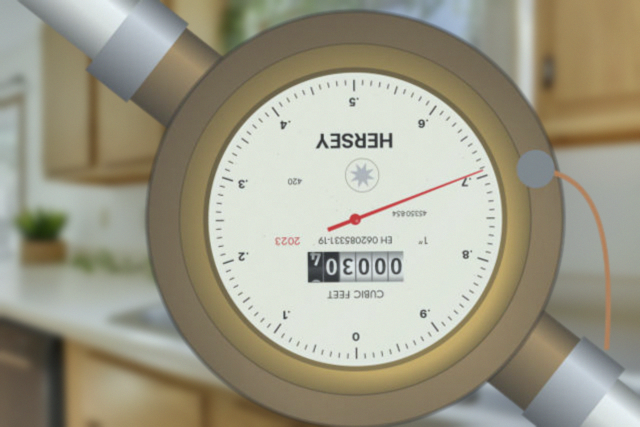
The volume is 303.69 ft³
